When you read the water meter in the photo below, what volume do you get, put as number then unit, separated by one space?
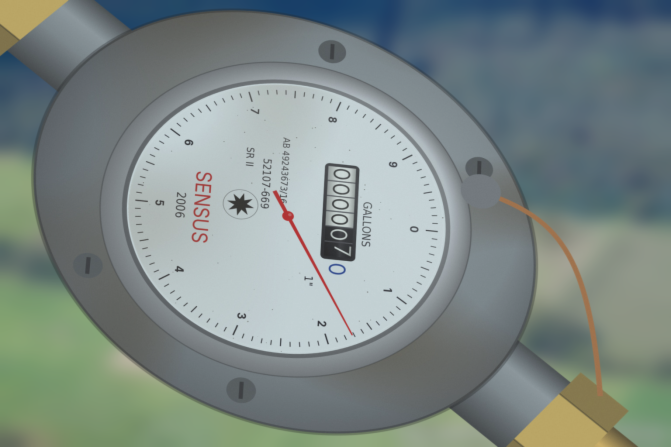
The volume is 71.7 gal
